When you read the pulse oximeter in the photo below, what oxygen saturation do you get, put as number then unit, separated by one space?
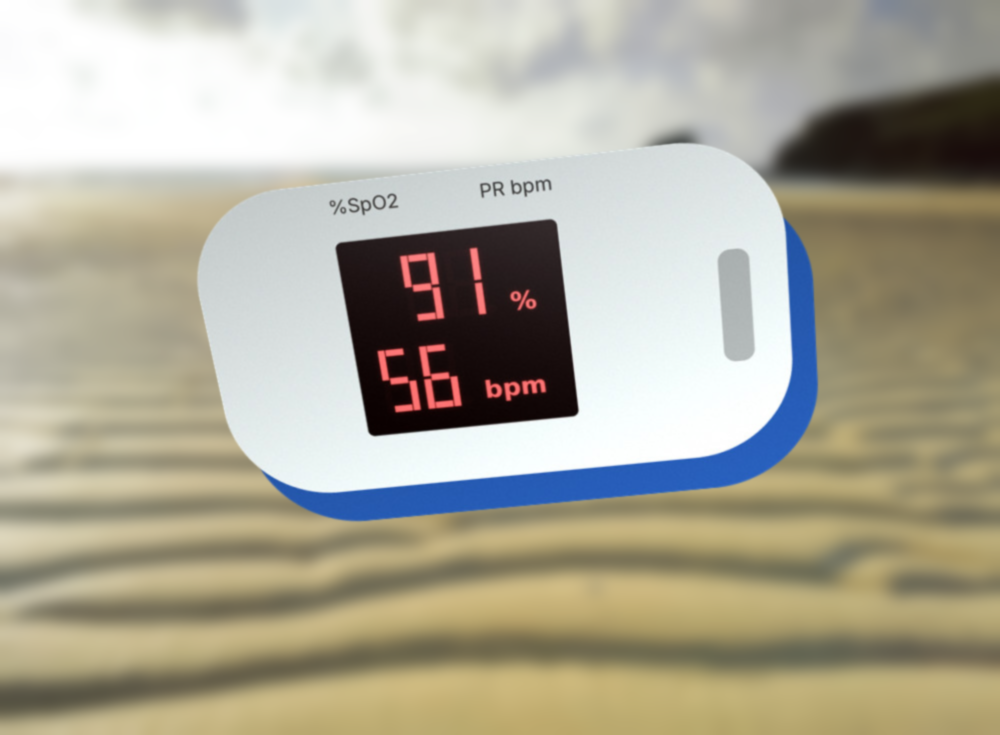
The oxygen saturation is 91 %
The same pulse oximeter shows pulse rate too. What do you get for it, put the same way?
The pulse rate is 56 bpm
